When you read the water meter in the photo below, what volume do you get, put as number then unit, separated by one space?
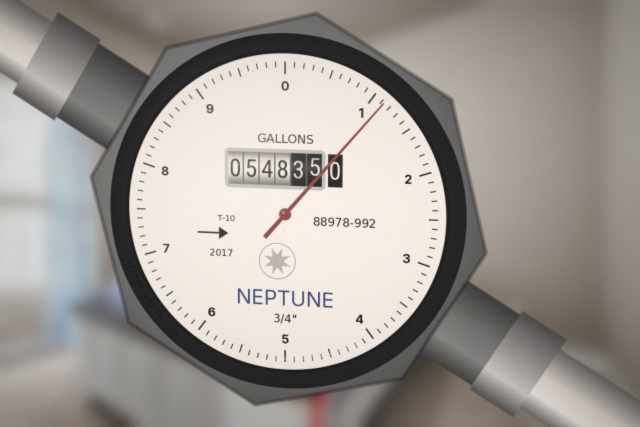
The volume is 548351.1 gal
